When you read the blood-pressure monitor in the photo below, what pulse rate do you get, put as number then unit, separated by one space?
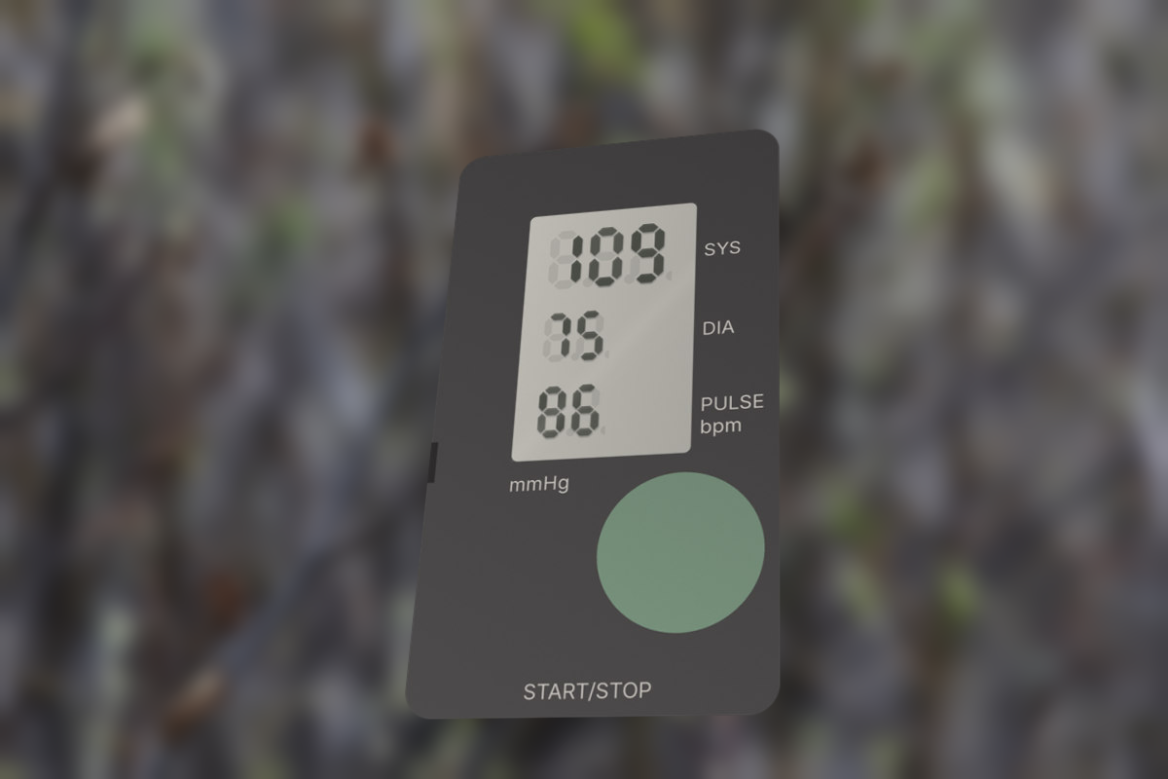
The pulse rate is 86 bpm
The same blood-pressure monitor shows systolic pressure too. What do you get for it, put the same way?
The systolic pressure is 109 mmHg
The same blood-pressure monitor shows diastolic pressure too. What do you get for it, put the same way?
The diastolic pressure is 75 mmHg
